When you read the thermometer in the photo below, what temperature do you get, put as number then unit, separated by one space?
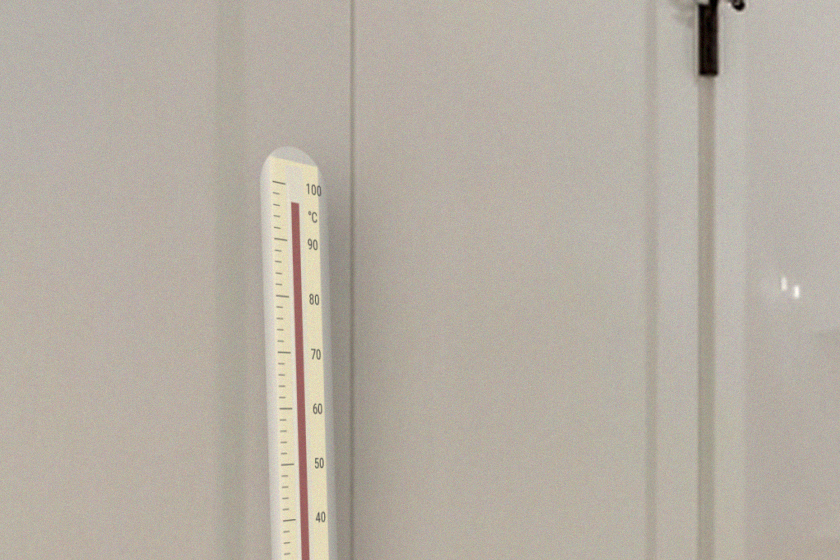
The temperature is 97 °C
